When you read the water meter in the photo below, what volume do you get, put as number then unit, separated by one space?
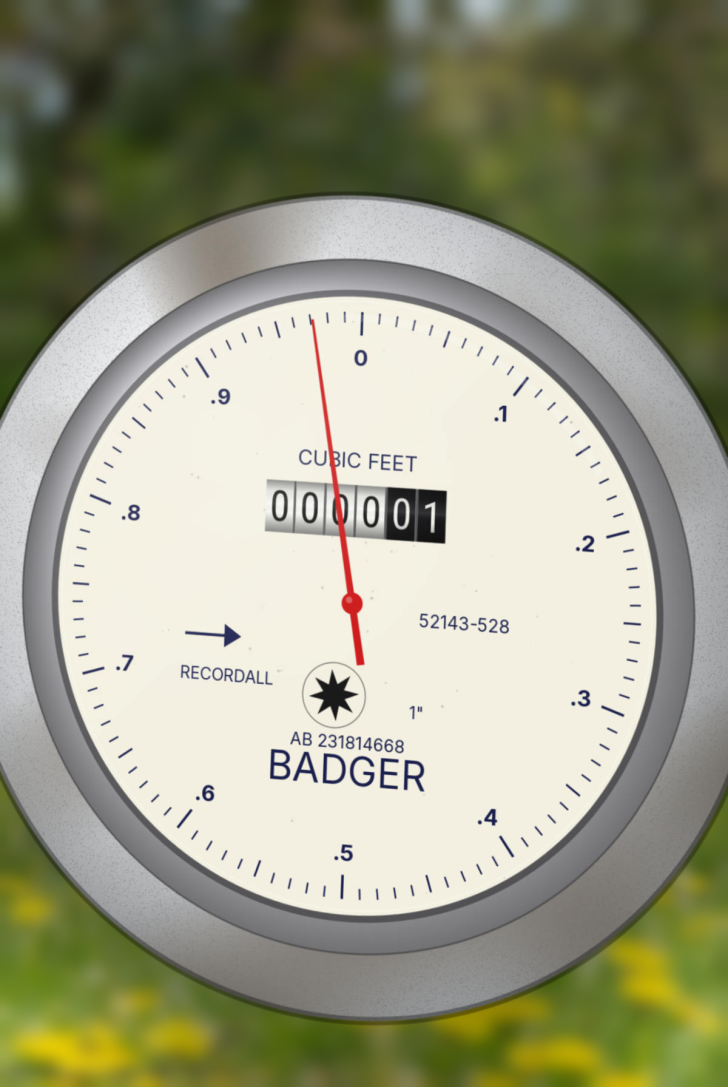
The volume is 0.97 ft³
